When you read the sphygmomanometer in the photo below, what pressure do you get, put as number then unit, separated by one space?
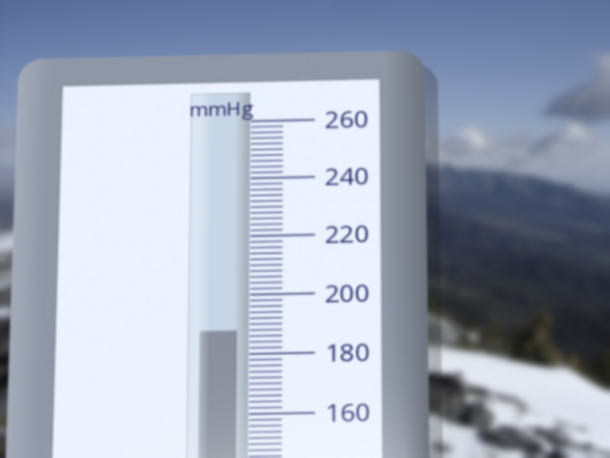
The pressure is 188 mmHg
